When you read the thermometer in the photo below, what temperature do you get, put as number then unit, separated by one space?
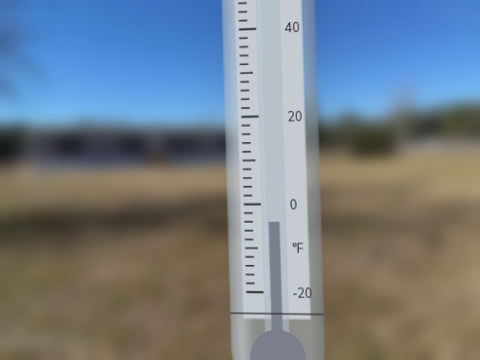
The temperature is -4 °F
